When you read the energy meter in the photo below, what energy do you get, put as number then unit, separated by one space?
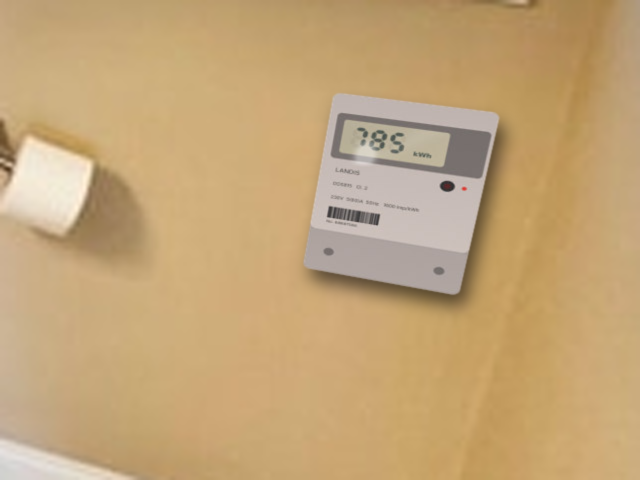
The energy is 785 kWh
